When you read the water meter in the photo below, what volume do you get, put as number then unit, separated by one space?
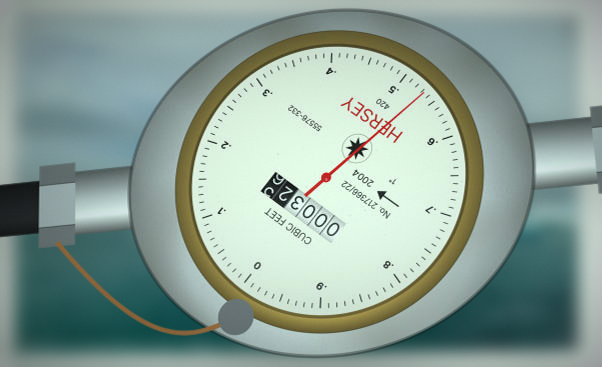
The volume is 325.53 ft³
